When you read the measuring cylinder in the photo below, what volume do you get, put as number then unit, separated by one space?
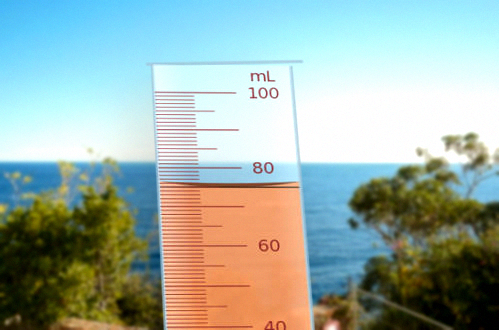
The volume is 75 mL
